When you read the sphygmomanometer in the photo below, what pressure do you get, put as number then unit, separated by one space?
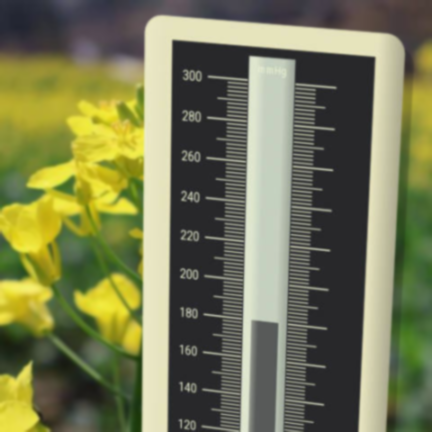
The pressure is 180 mmHg
